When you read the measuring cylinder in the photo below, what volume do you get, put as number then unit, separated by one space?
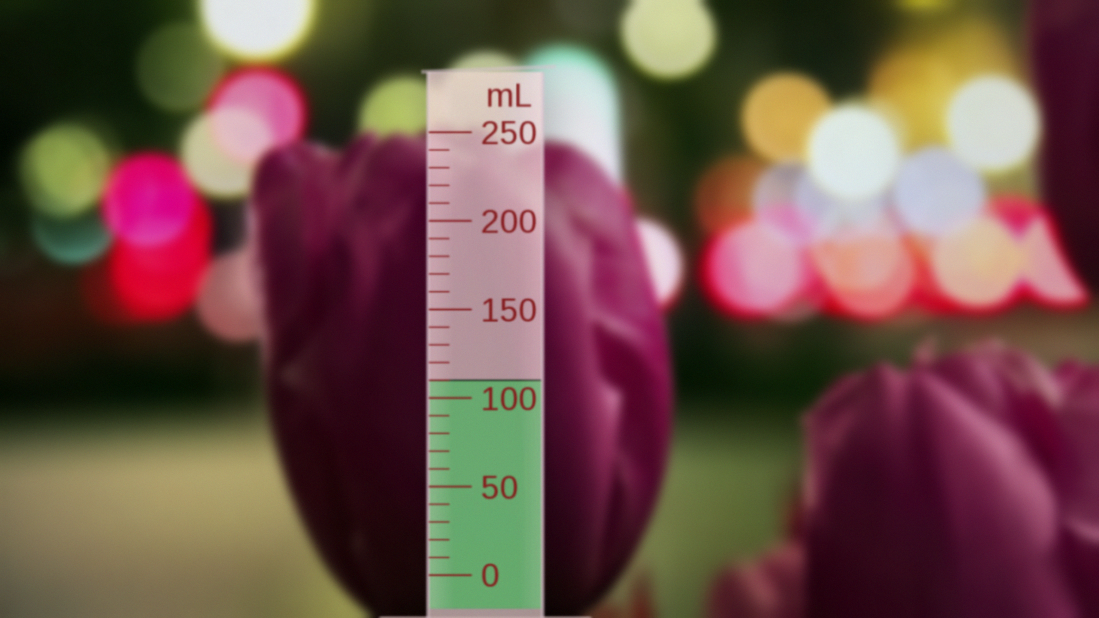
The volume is 110 mL
